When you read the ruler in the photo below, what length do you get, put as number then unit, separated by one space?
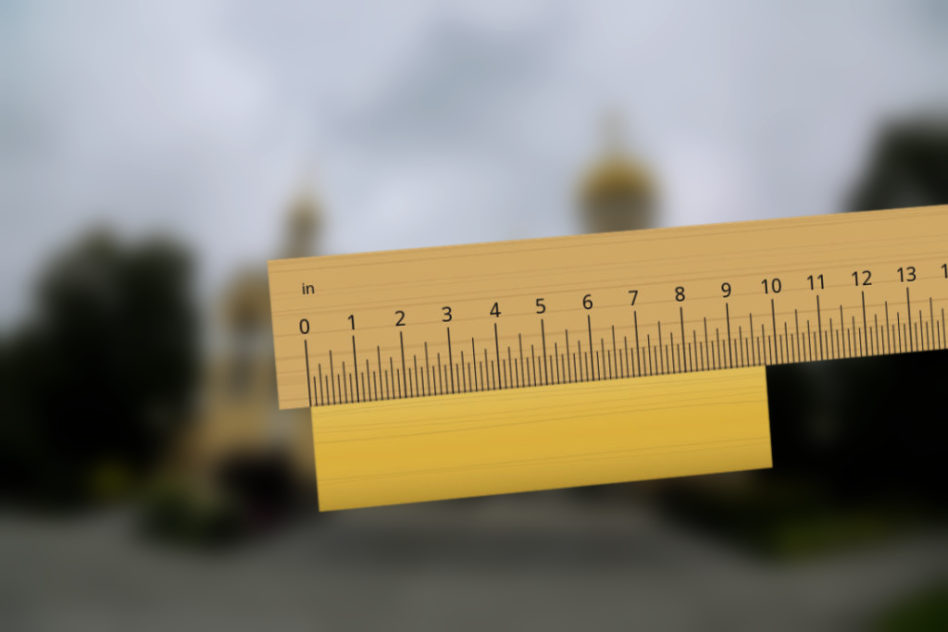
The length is 9.75 in
